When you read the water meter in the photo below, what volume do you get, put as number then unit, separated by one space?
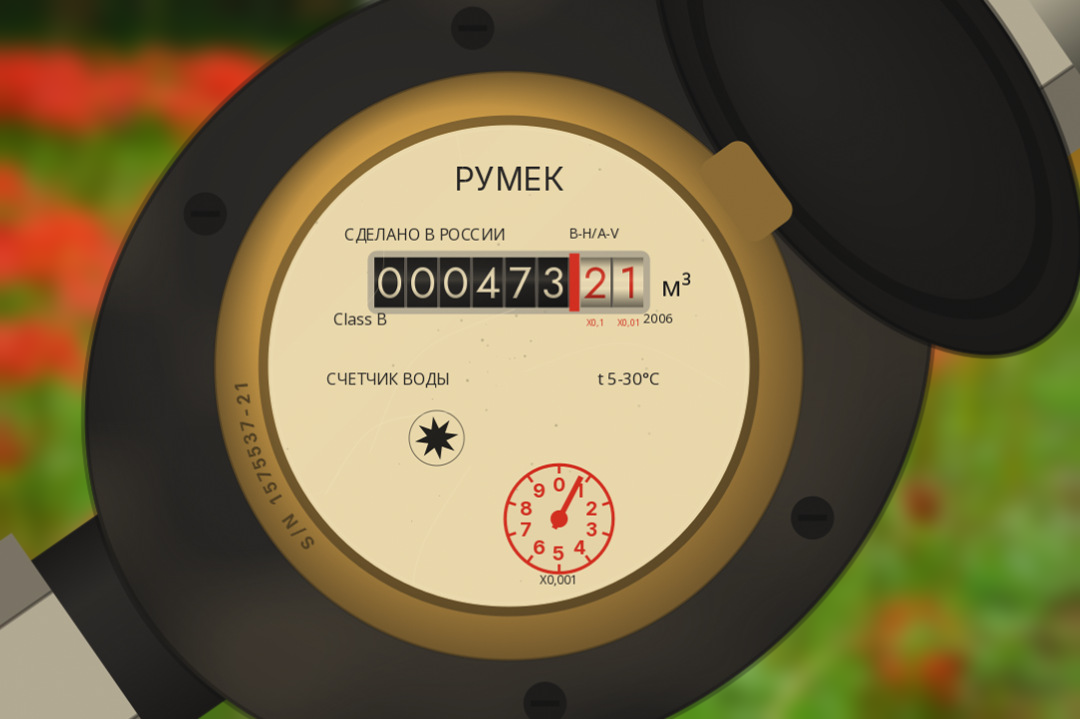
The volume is 473.210 m³
